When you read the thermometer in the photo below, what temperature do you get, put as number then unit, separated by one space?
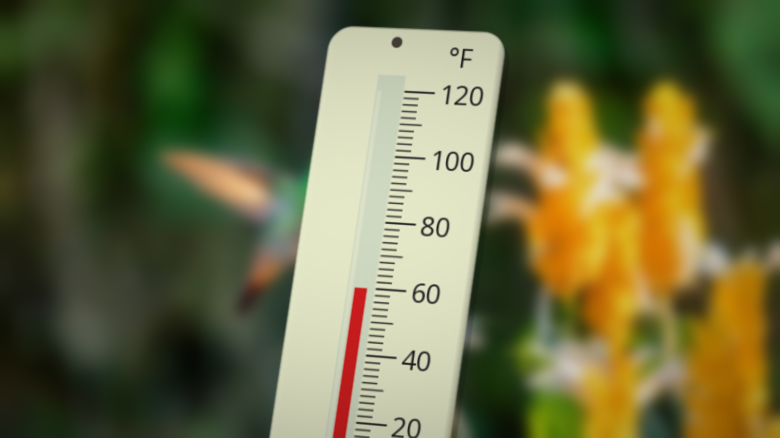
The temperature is 60 °F
